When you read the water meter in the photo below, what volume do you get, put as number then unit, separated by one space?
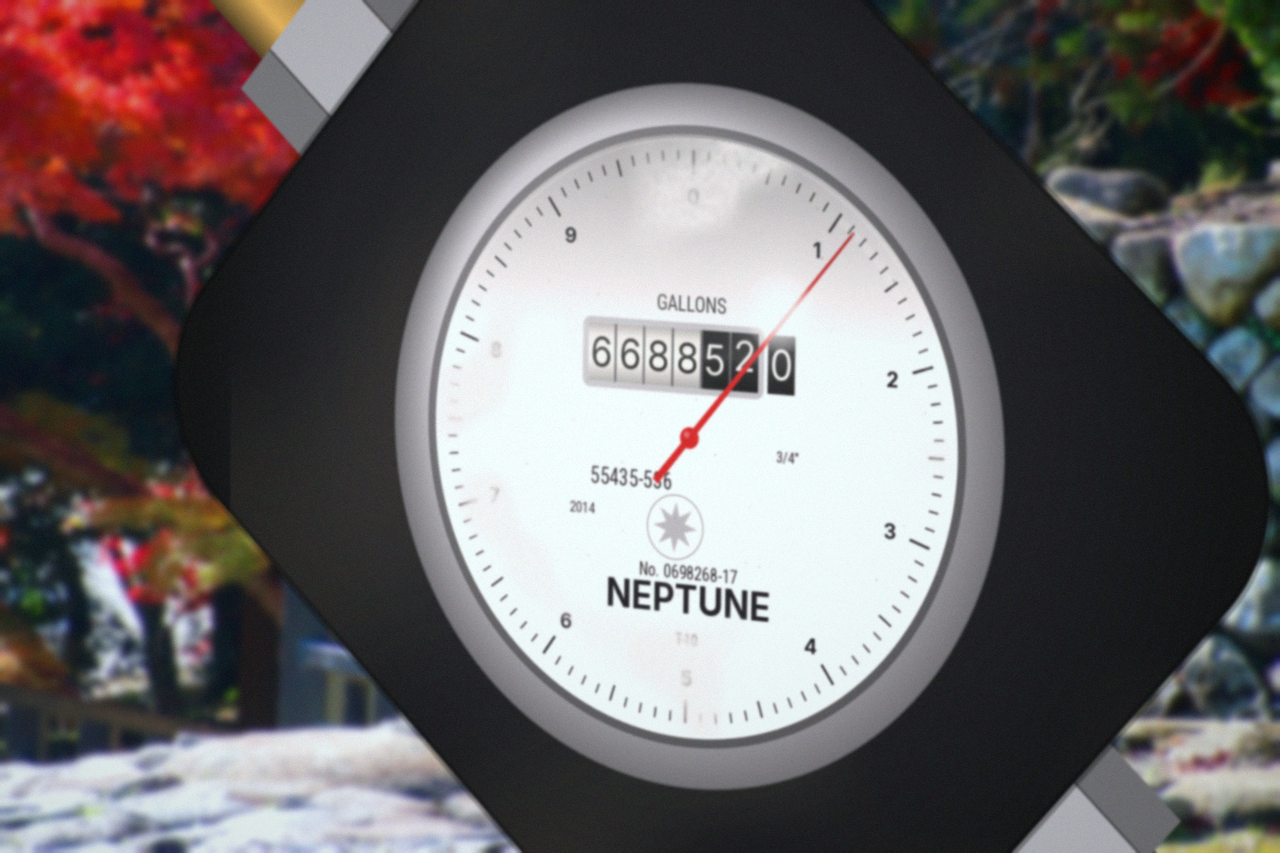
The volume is 6688521.1 gal
